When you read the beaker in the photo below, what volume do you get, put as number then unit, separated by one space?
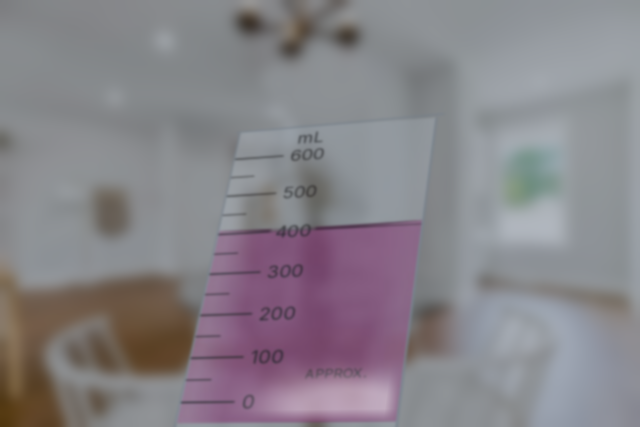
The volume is 400 mL
